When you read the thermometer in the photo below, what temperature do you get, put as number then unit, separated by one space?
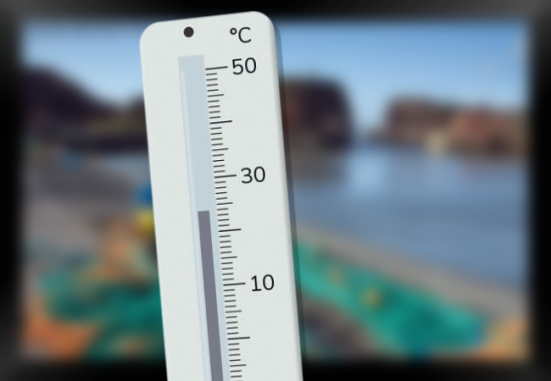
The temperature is 24 °C
